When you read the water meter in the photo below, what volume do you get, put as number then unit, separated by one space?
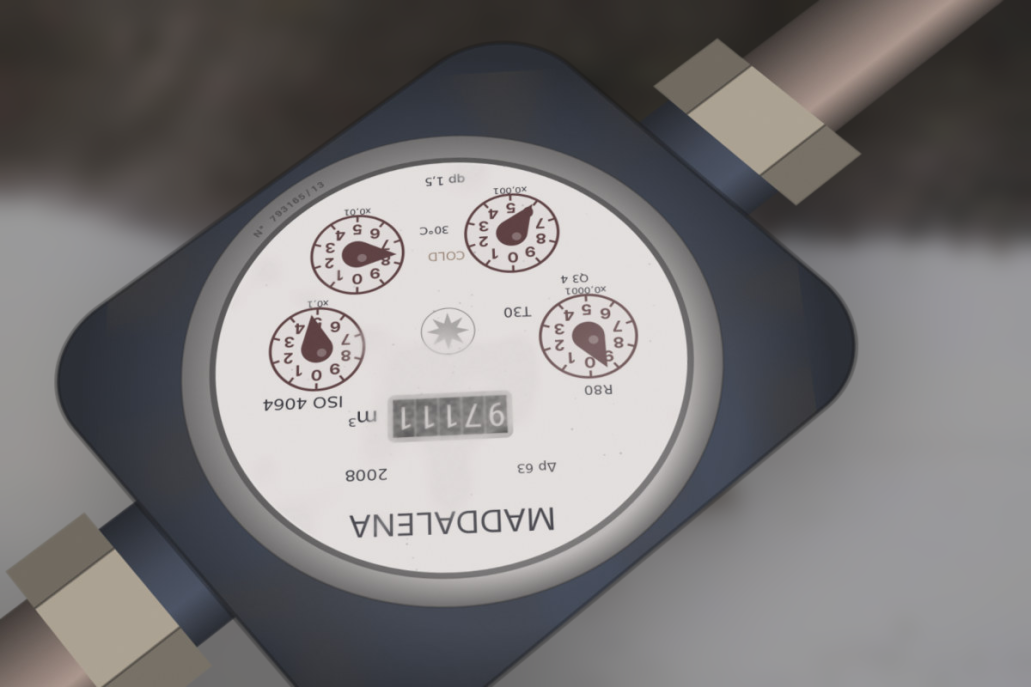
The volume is 97111.4759 m³
